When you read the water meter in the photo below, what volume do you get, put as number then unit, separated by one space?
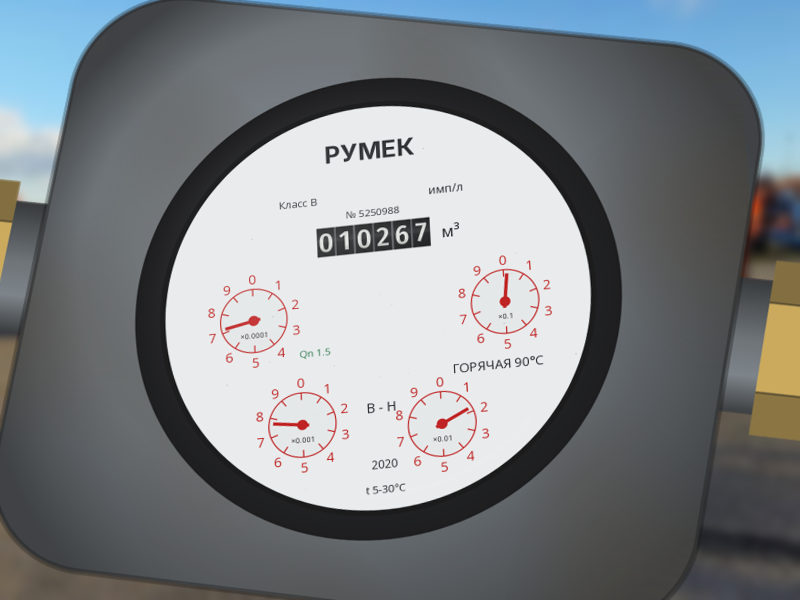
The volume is 10267.0177 m³
